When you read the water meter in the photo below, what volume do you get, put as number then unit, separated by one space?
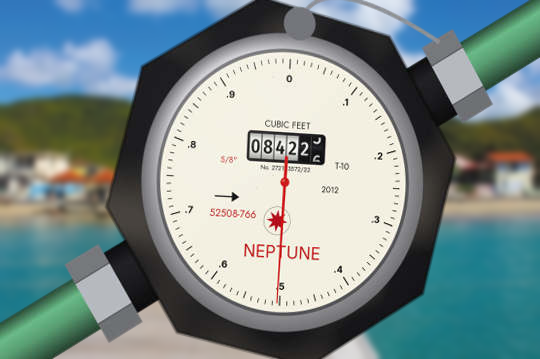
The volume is 84225.50 ft³
